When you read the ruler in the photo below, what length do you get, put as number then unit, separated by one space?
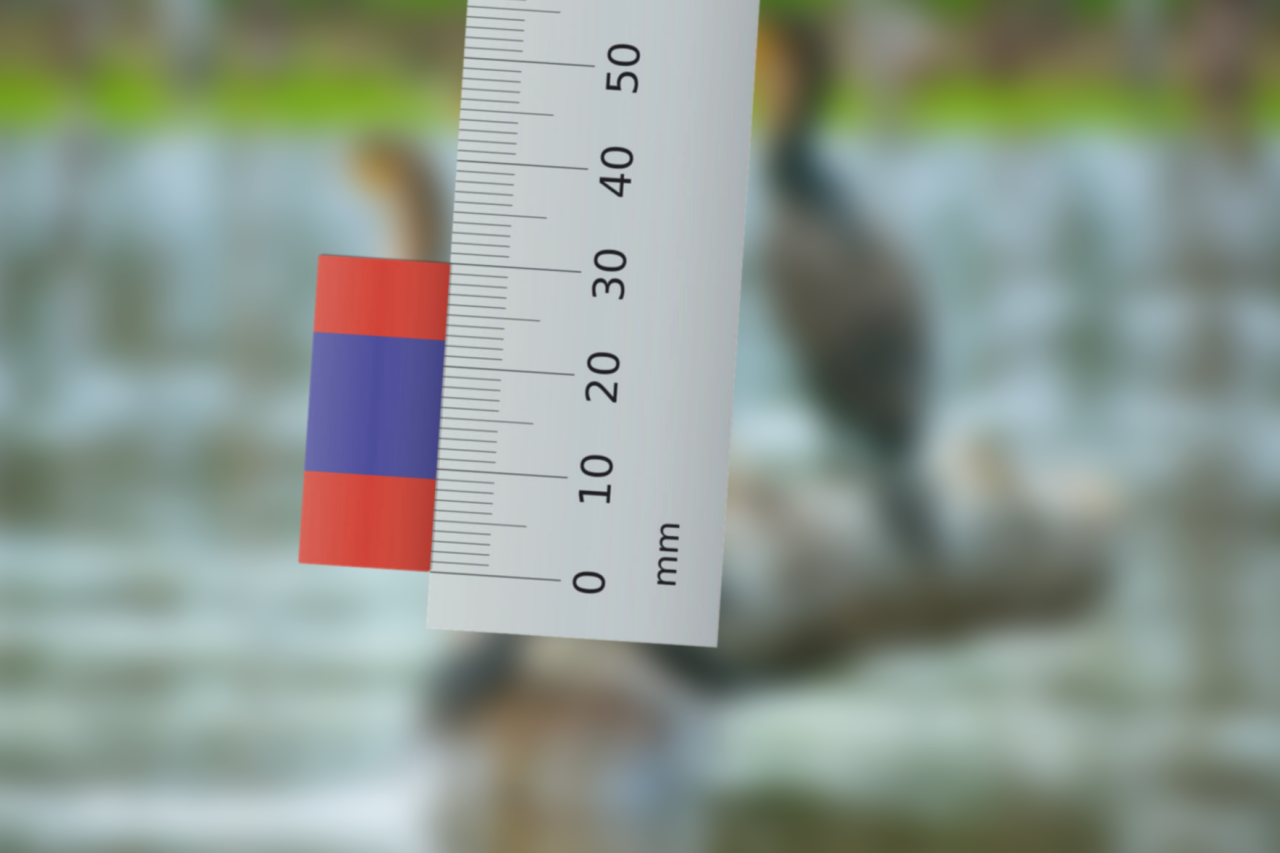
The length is 30 mm
